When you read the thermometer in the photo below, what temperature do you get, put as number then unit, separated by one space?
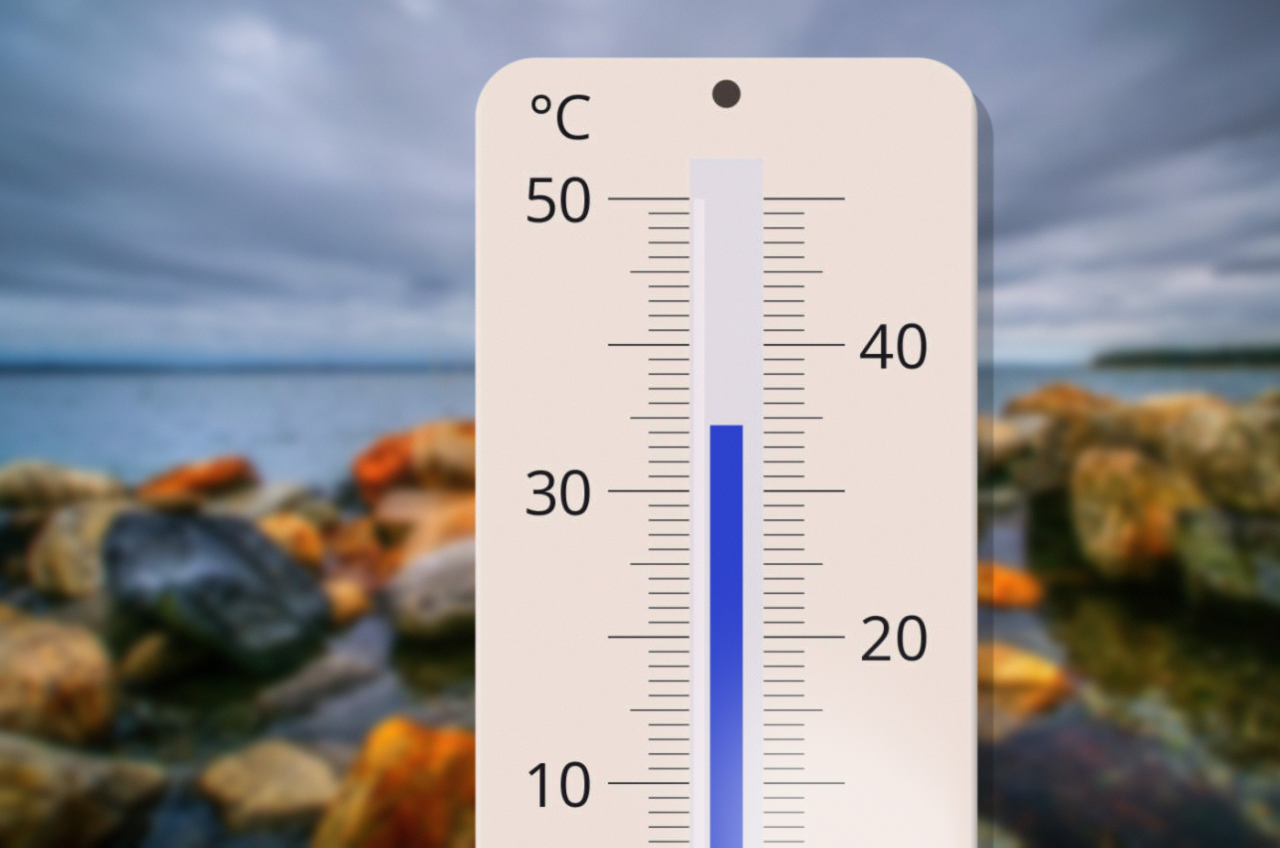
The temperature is 34.5 °C
